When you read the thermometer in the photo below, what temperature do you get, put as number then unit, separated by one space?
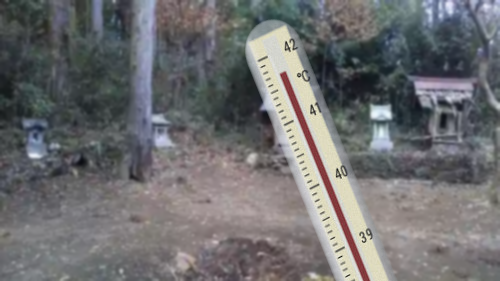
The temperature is 41.7 °C
